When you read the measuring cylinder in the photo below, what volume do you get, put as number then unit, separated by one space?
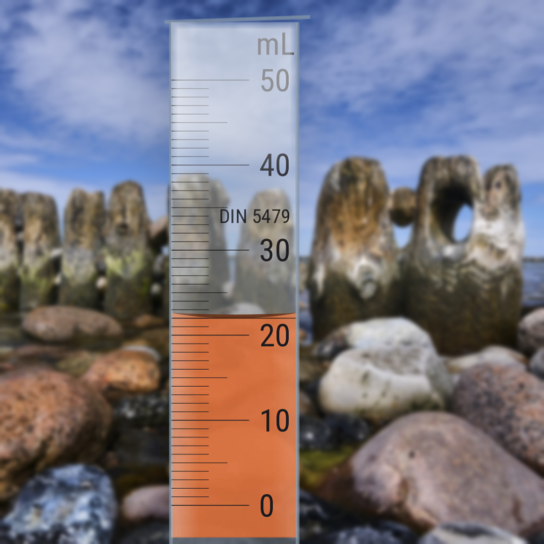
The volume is 22 mL
